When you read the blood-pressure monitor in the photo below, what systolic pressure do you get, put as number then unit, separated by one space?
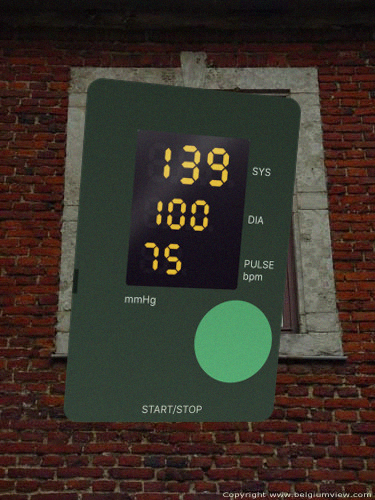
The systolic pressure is 139 mmHg
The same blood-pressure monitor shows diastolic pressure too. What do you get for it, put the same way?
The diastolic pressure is 100 mmHg
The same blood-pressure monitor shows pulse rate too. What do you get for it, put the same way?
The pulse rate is 75 bpm
